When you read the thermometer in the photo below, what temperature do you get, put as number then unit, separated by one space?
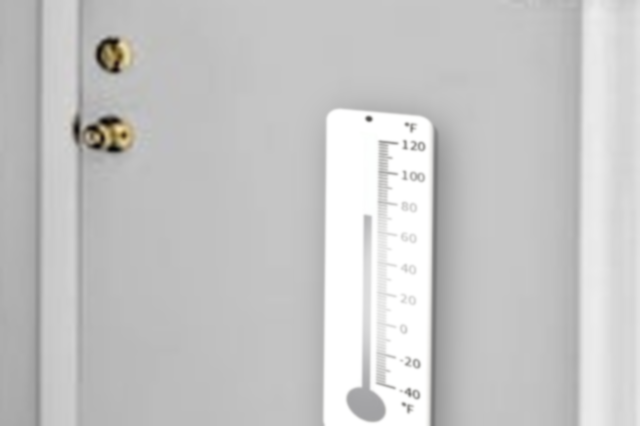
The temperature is 70 °F
